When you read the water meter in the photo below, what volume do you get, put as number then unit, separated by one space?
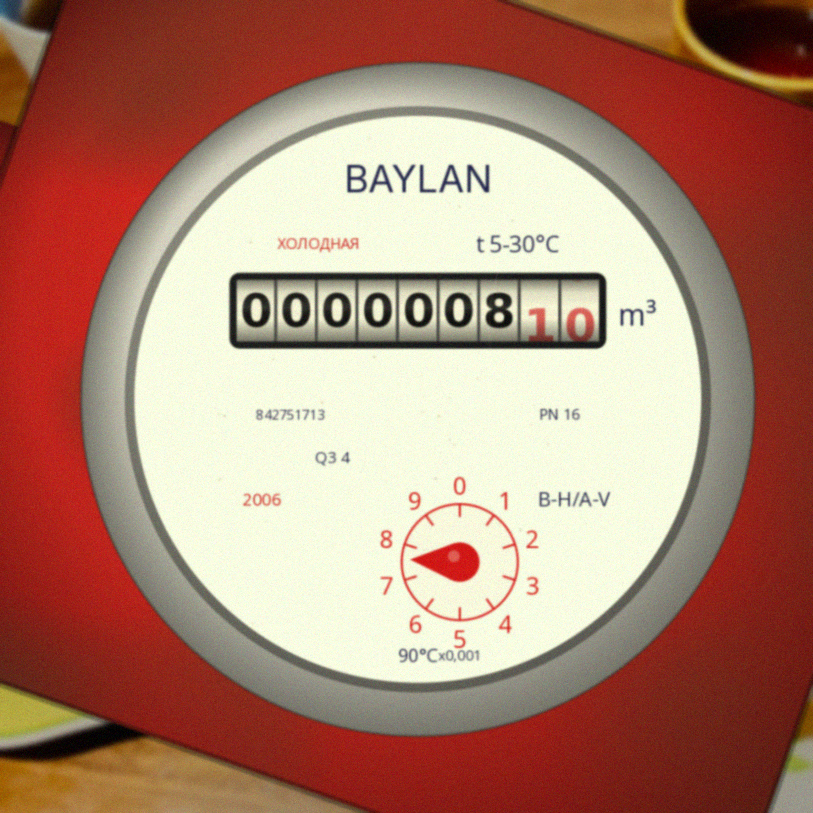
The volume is 8.097 m³
